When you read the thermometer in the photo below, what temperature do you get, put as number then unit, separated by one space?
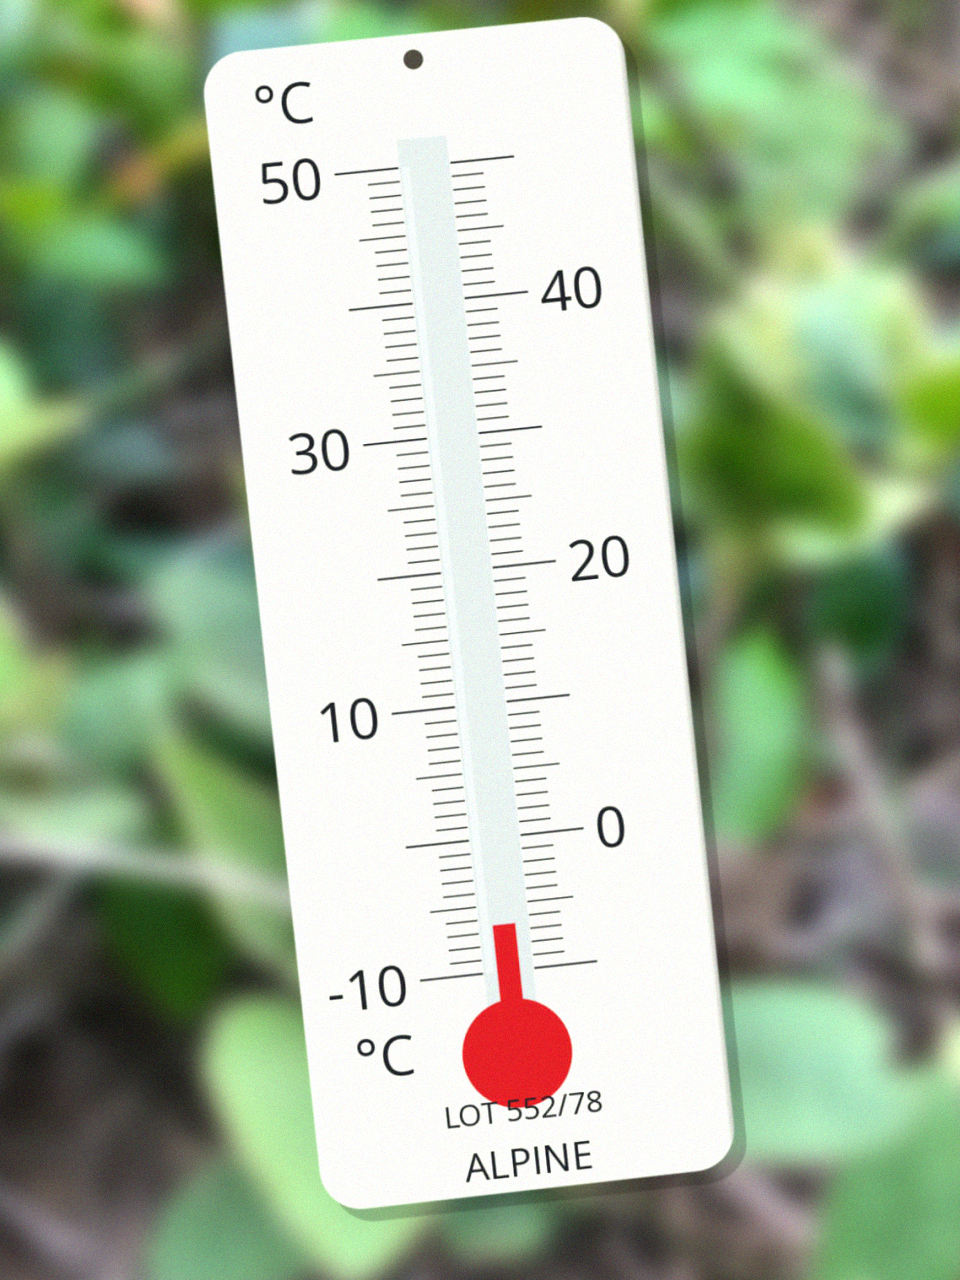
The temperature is -6.5 °C
